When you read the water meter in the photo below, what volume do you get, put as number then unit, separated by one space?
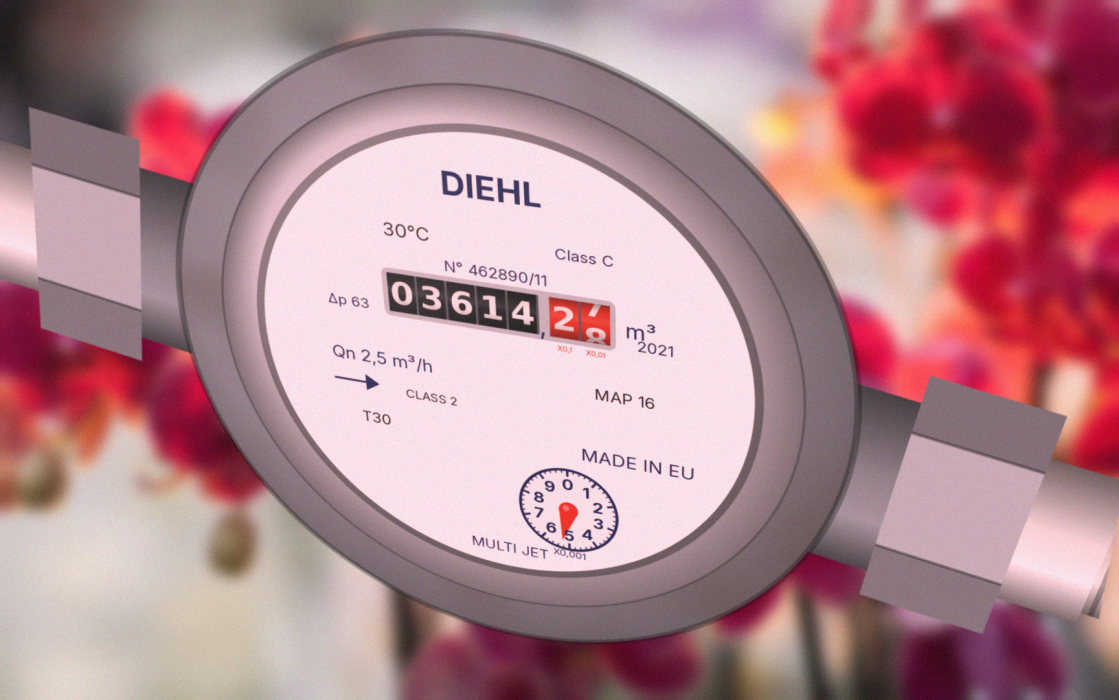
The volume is 3614.275 m³
